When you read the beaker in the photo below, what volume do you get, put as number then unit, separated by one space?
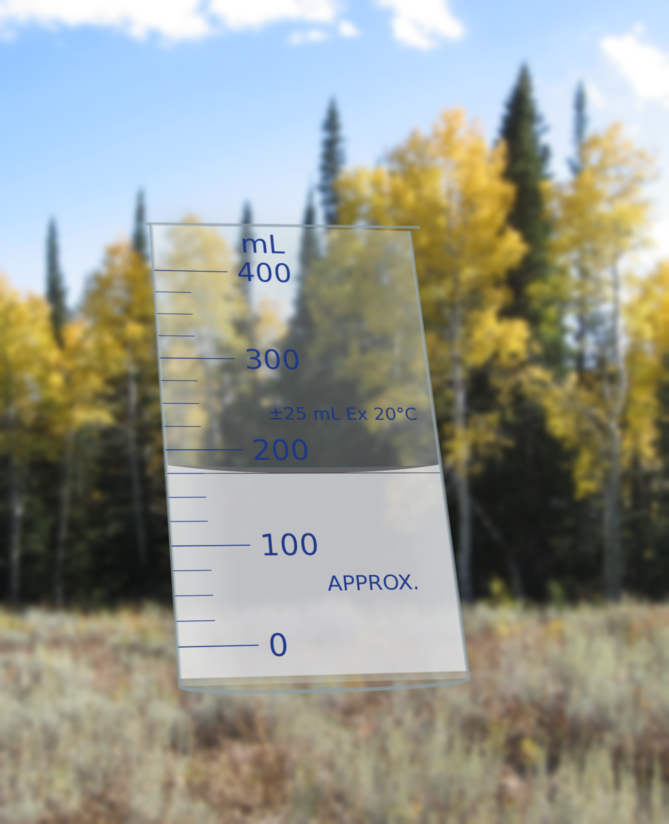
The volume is 175 mL
